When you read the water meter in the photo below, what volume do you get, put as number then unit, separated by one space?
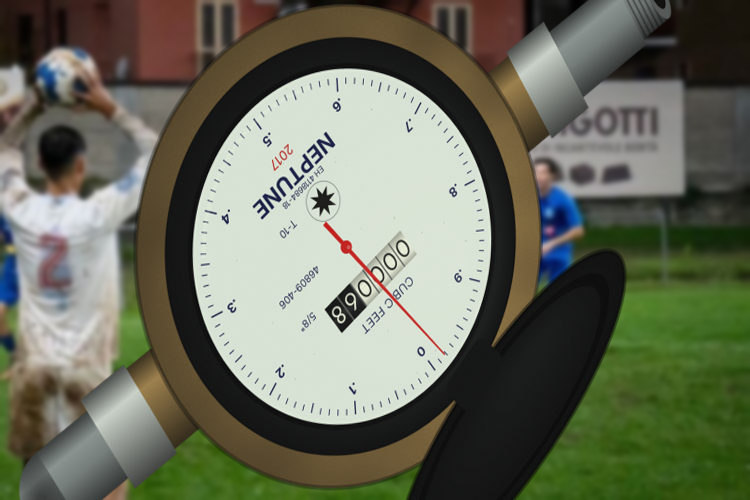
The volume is 67.98 ft³
